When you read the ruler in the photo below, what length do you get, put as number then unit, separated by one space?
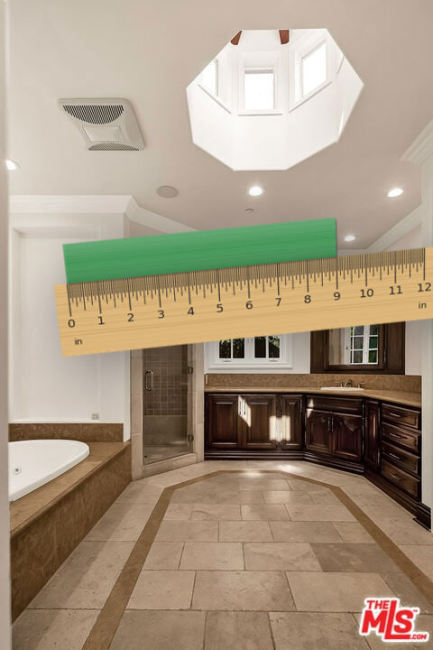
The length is 9 in
